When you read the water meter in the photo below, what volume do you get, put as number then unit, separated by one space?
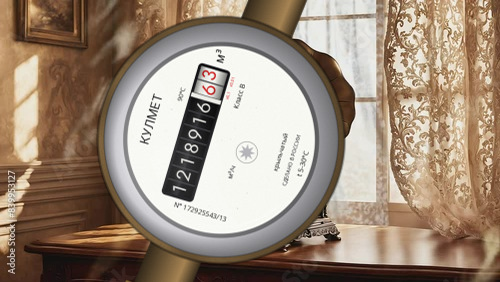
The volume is 1218916.63 m³
